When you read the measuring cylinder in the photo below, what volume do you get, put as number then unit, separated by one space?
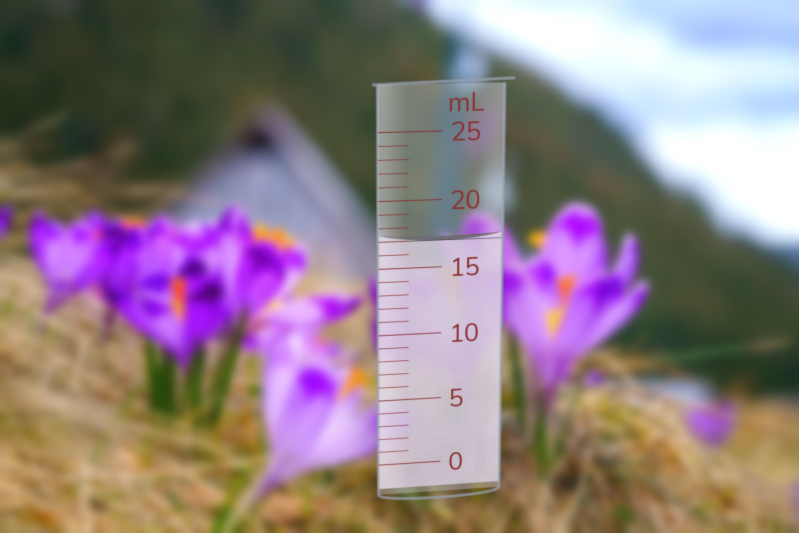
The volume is 17 mL
